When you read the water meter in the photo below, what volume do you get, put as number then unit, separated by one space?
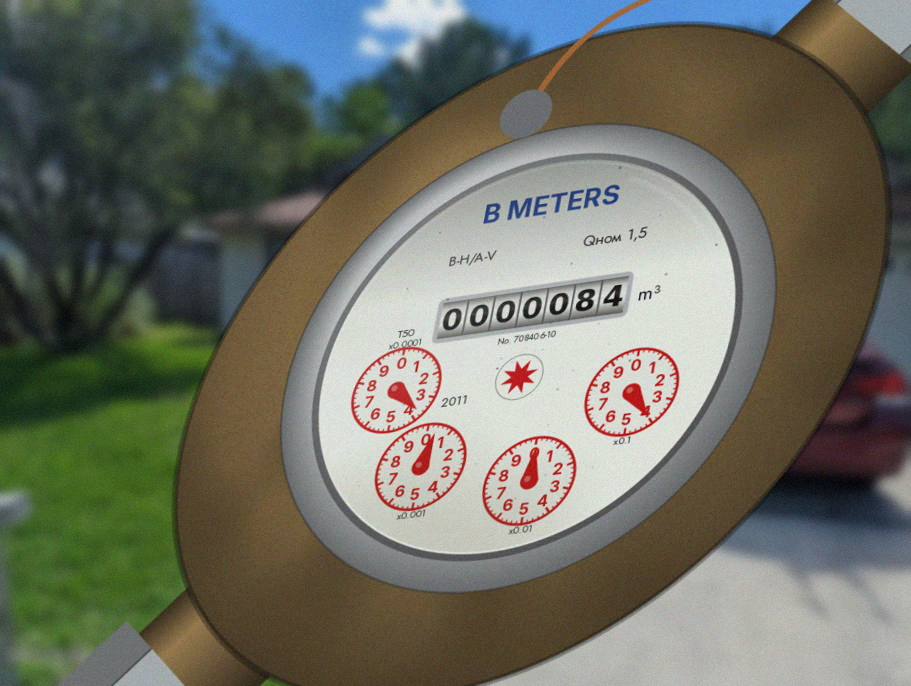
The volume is 84.4003 m³
